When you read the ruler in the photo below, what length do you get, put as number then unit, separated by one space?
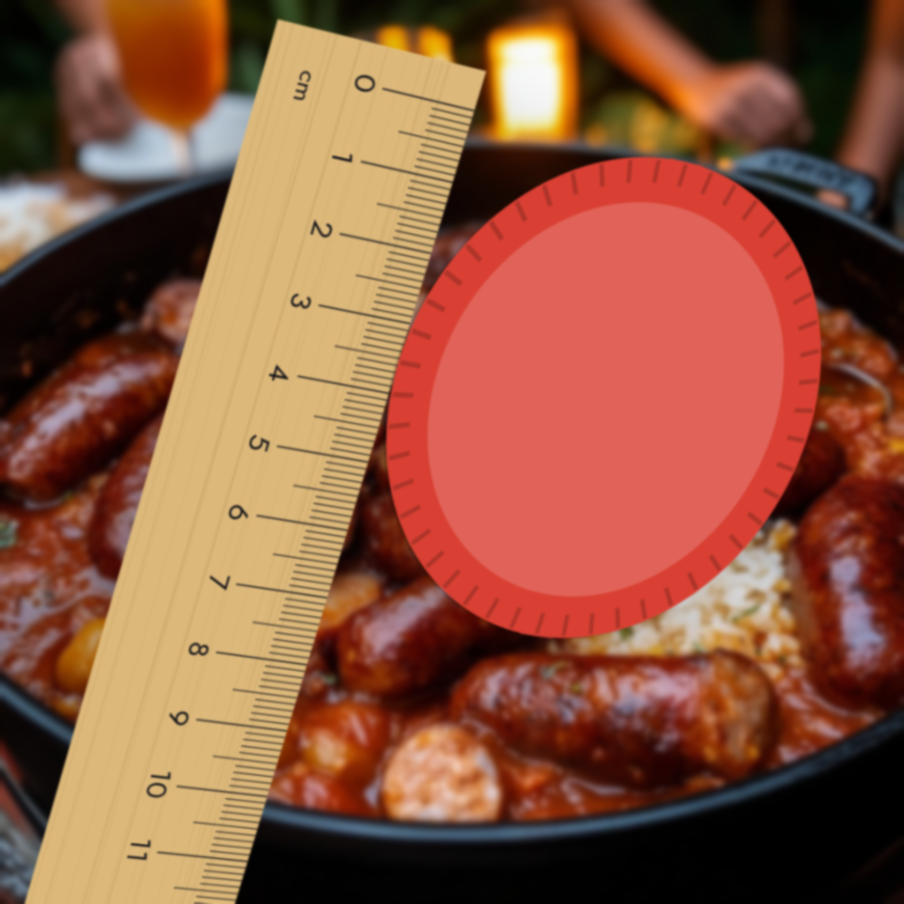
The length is 7.1 cm
